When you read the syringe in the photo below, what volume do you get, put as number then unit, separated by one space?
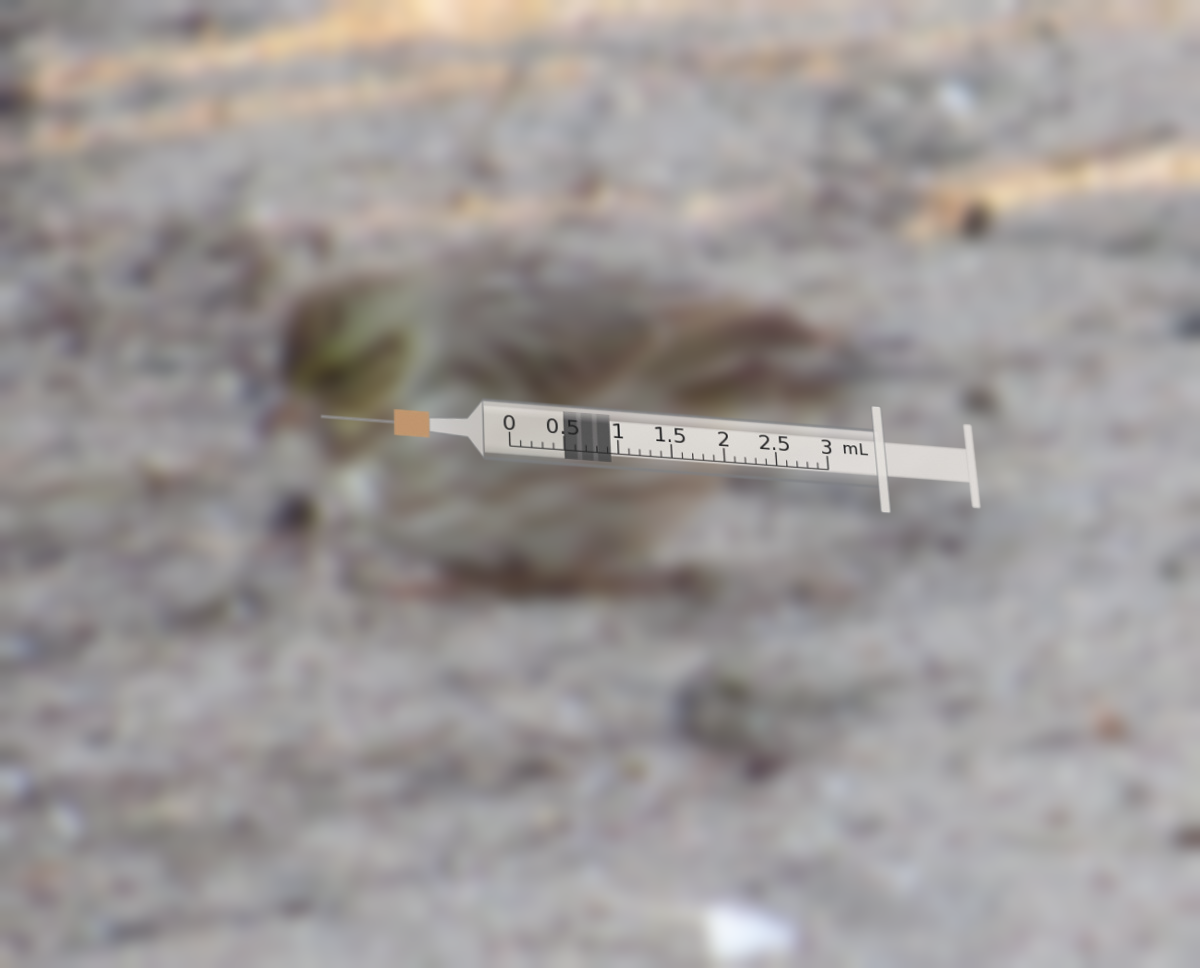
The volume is 0.5 mL
